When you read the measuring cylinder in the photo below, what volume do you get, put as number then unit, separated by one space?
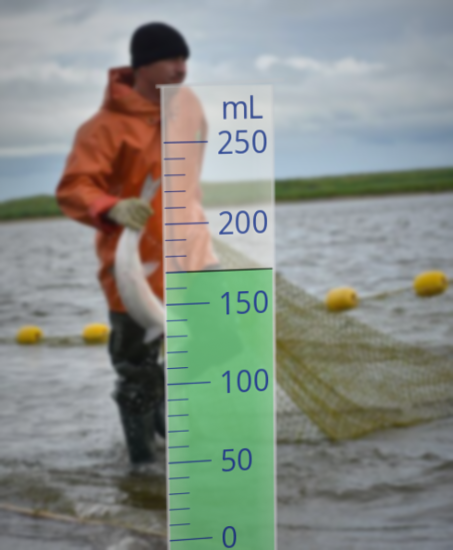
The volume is 170 mL
